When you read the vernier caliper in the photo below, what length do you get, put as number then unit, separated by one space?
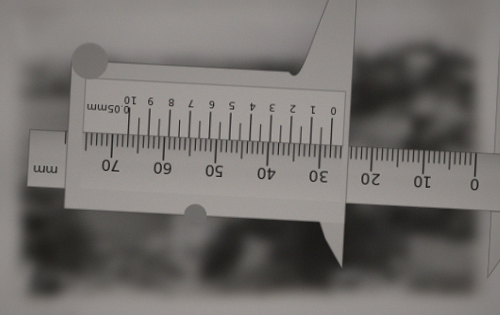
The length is 28.0 mm
